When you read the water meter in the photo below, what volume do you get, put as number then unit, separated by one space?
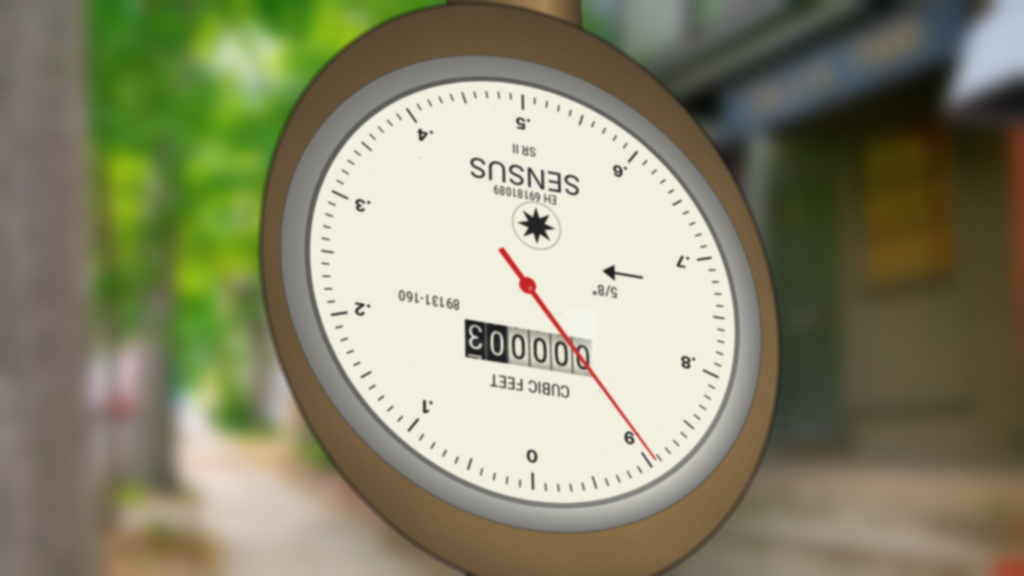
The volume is 2.89 ft³
